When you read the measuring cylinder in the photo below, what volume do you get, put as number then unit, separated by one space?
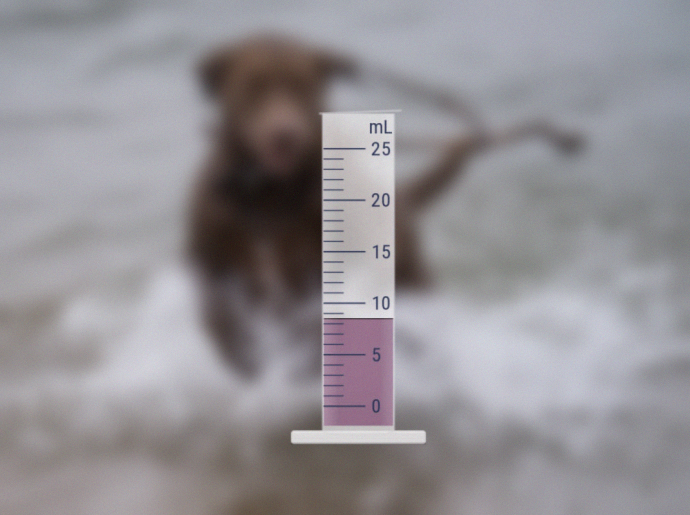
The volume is 8.5 mL
